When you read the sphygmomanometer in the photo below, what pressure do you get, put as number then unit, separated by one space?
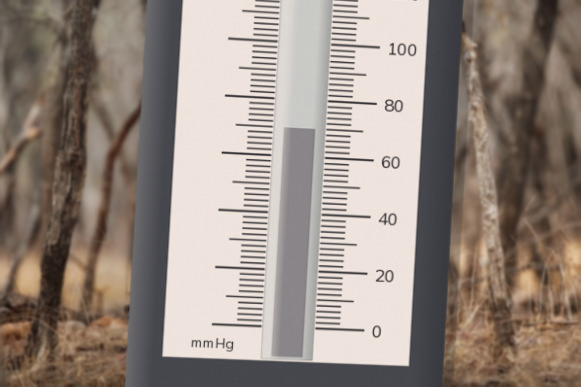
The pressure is 70 mmHg
